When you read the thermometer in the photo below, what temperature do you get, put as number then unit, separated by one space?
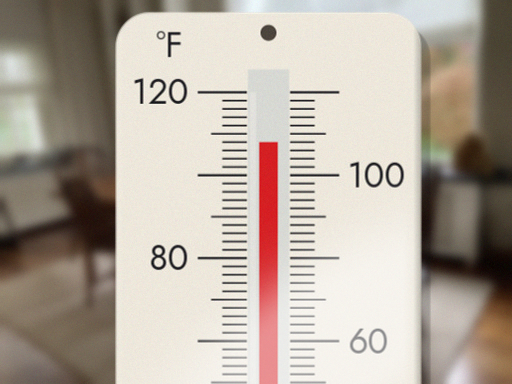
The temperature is 108 °F
